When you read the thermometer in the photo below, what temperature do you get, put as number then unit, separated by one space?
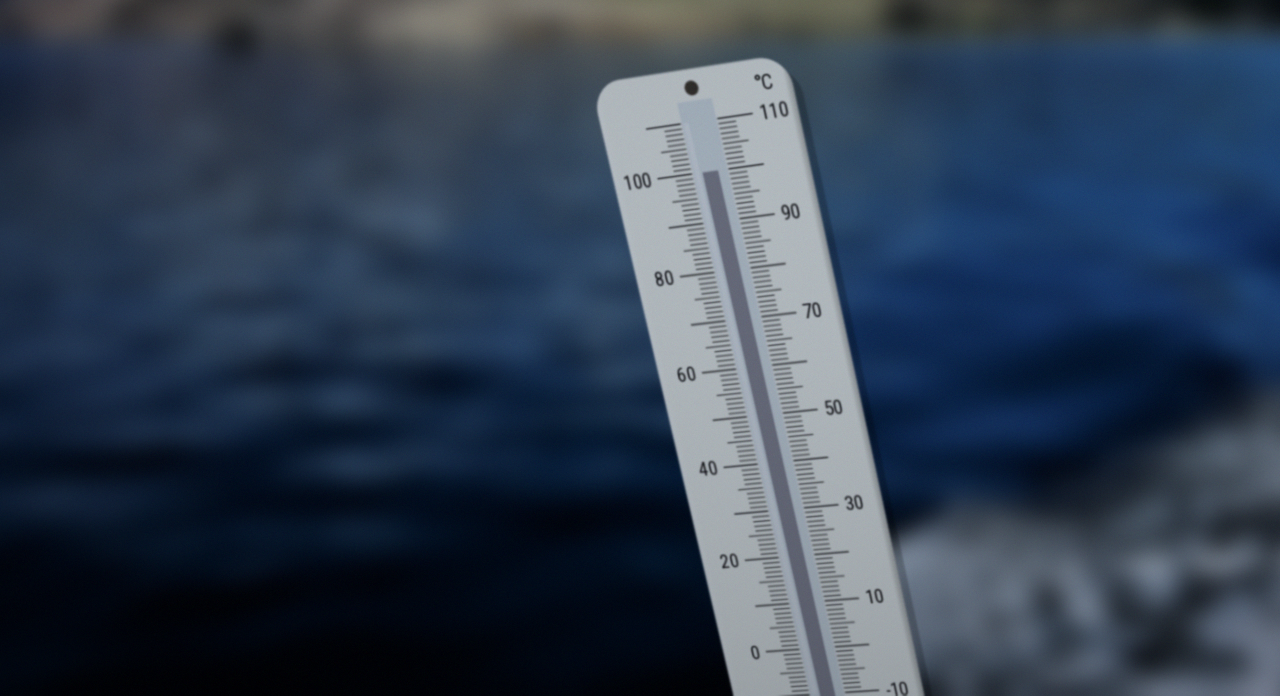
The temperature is 100 °C
